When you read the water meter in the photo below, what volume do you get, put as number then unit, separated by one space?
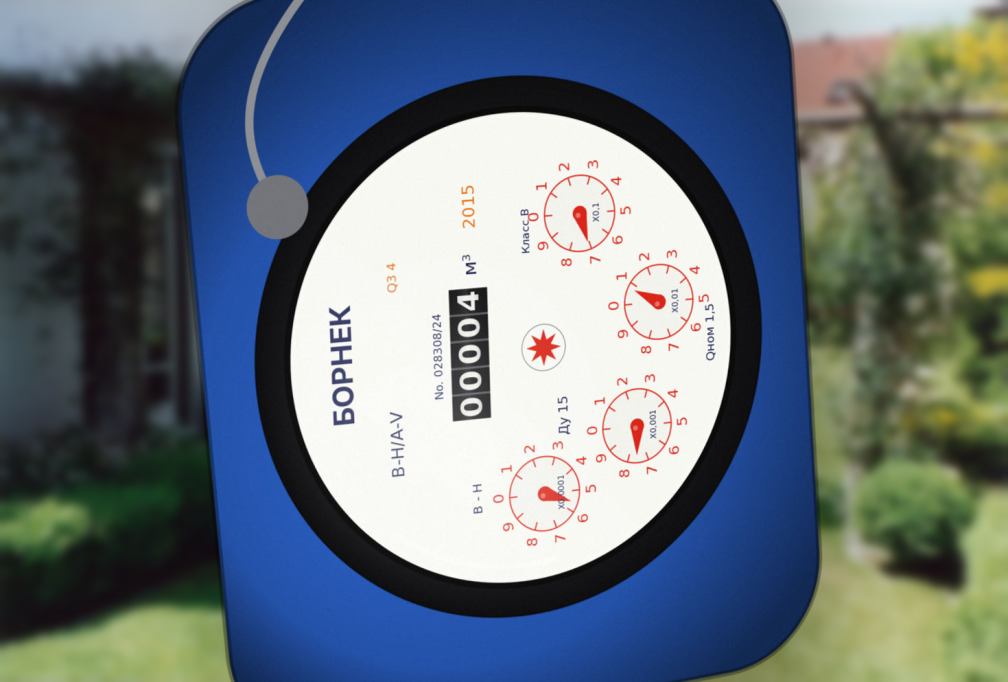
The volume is 4.7075 m³
